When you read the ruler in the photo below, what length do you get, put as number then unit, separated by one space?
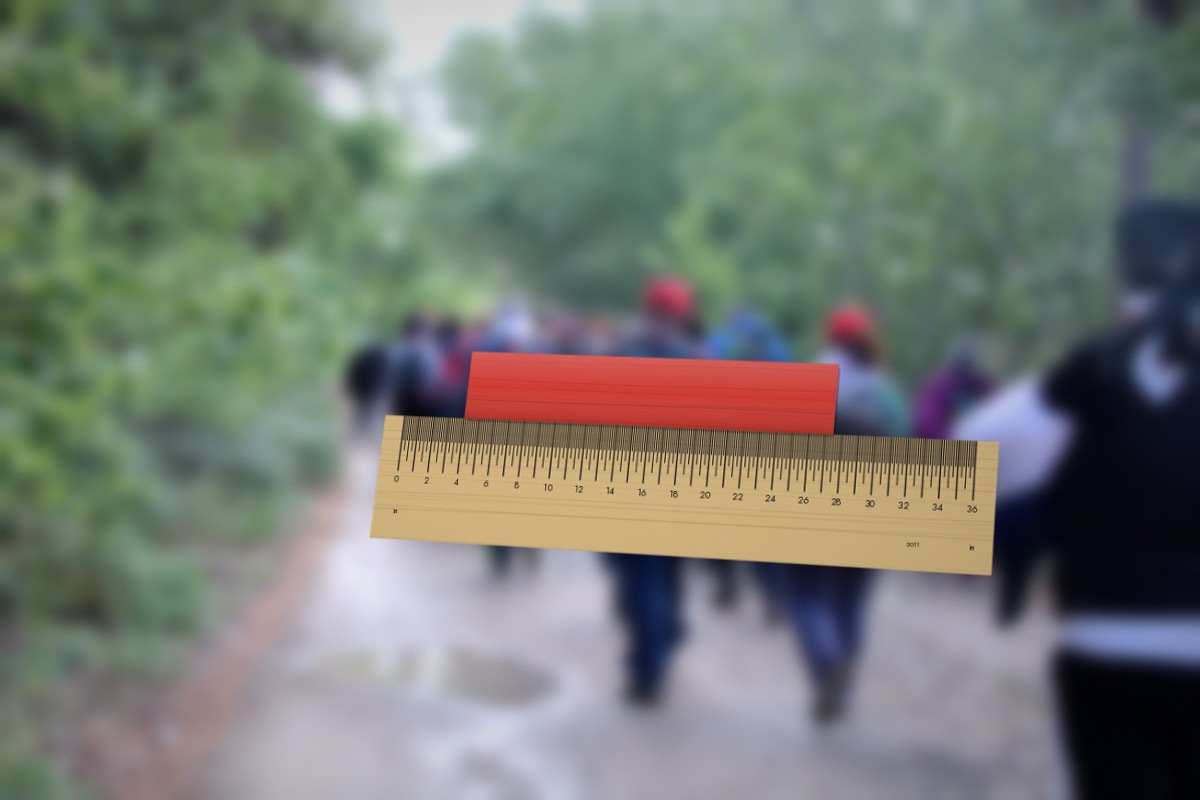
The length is 23.5 in
